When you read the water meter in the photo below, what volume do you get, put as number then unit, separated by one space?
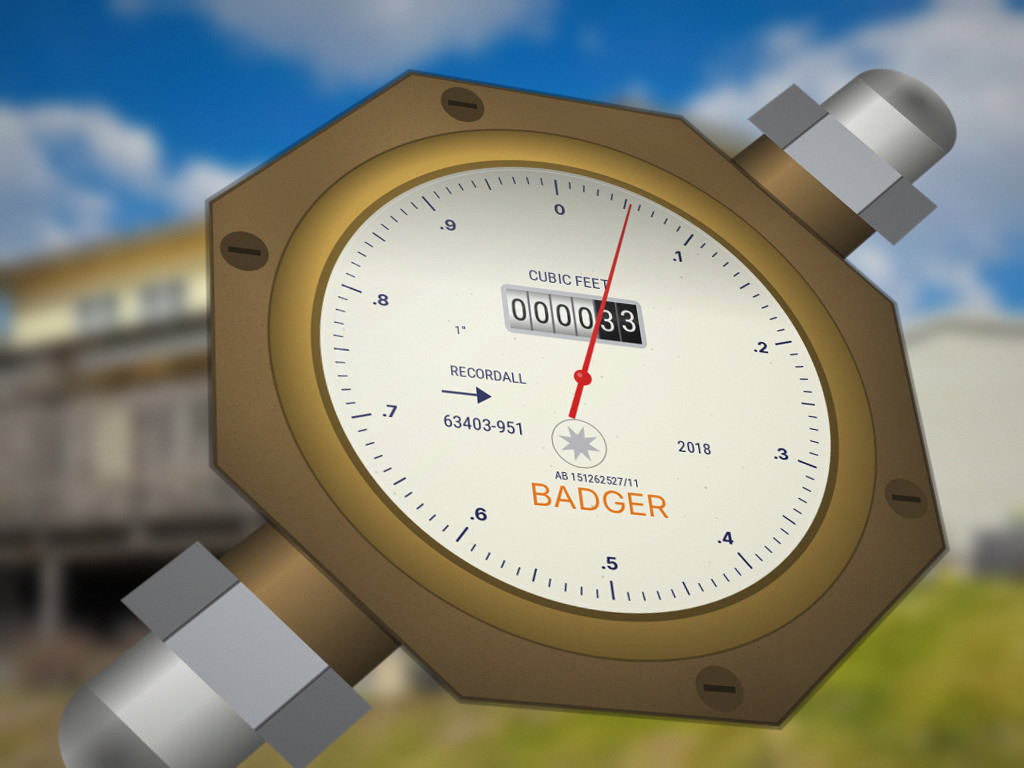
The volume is 33.05 ft³
